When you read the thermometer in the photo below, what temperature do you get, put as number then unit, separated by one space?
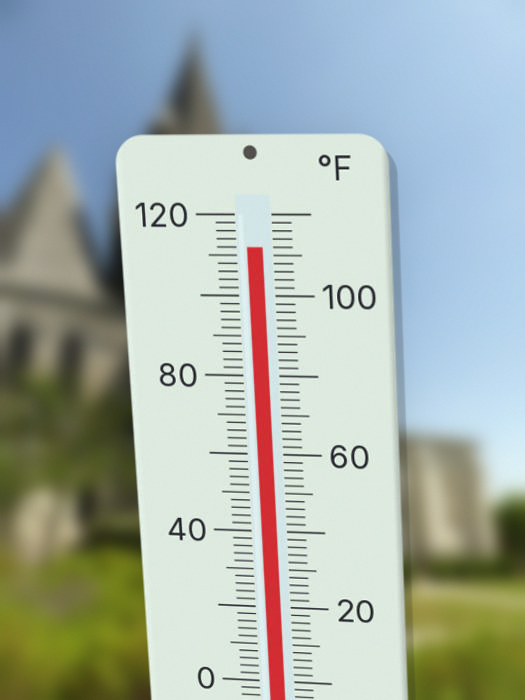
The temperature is 112 °F
